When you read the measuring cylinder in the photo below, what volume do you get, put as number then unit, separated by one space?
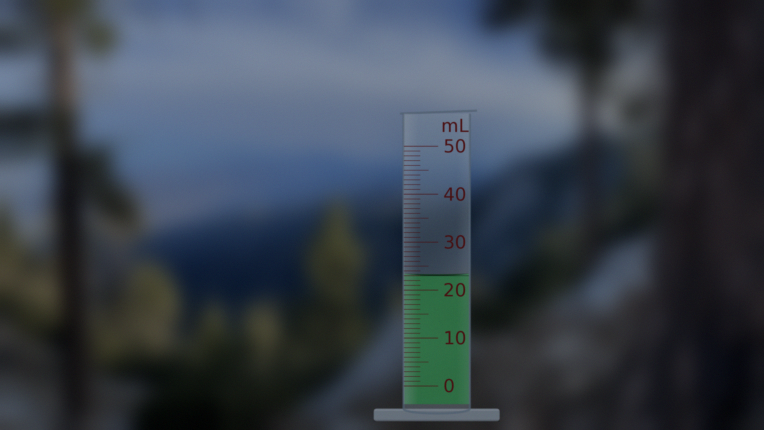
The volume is 23 mL
